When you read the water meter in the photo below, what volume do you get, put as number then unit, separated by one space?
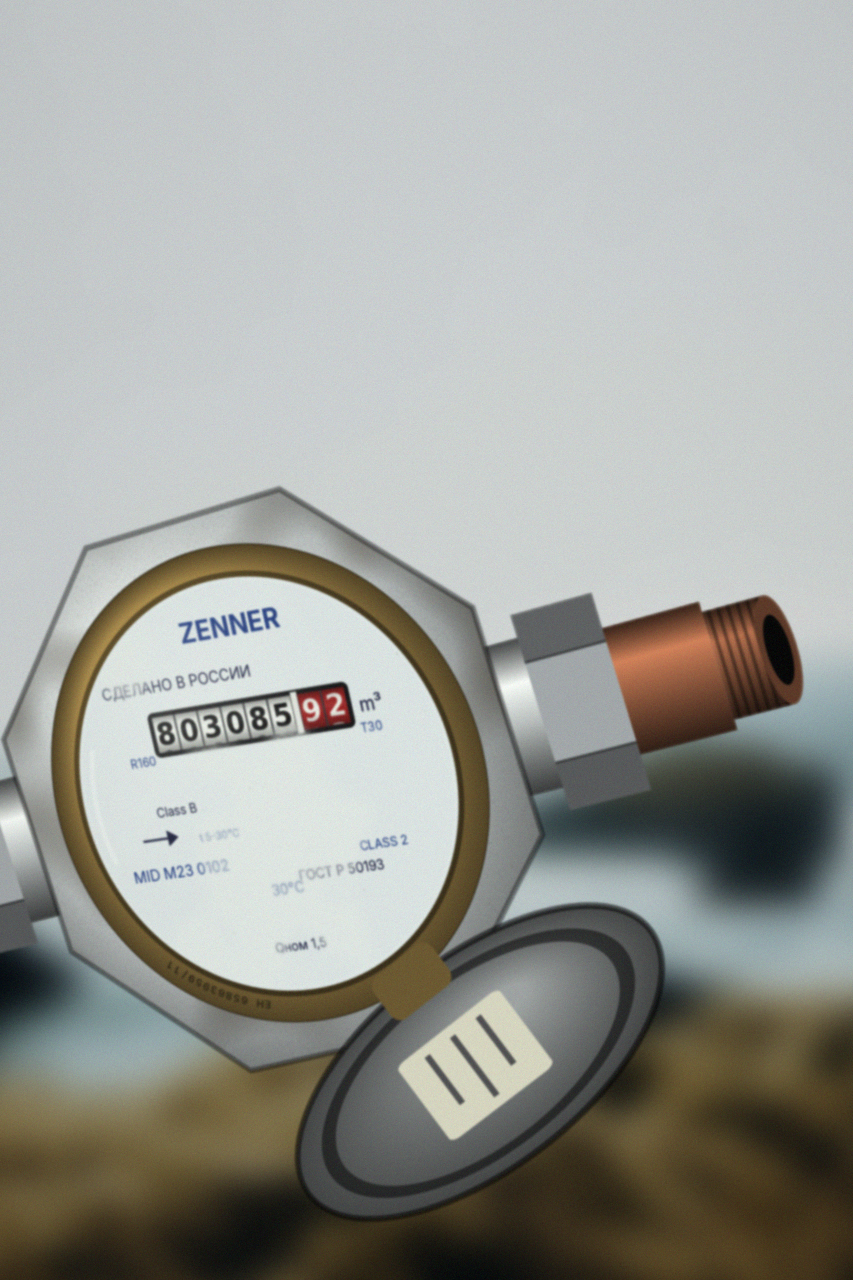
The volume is 803085.92 m³
